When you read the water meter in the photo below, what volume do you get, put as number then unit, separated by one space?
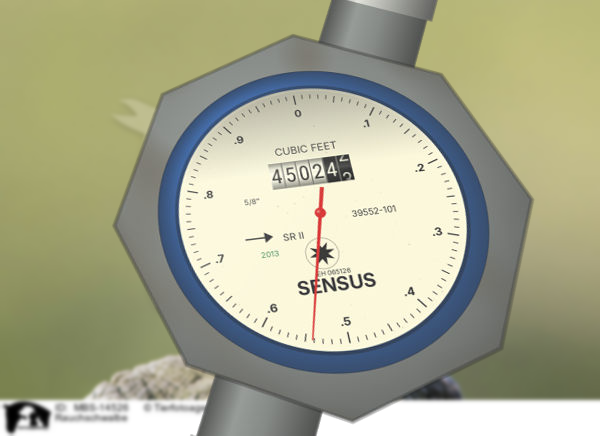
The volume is 450242.54 ft³
